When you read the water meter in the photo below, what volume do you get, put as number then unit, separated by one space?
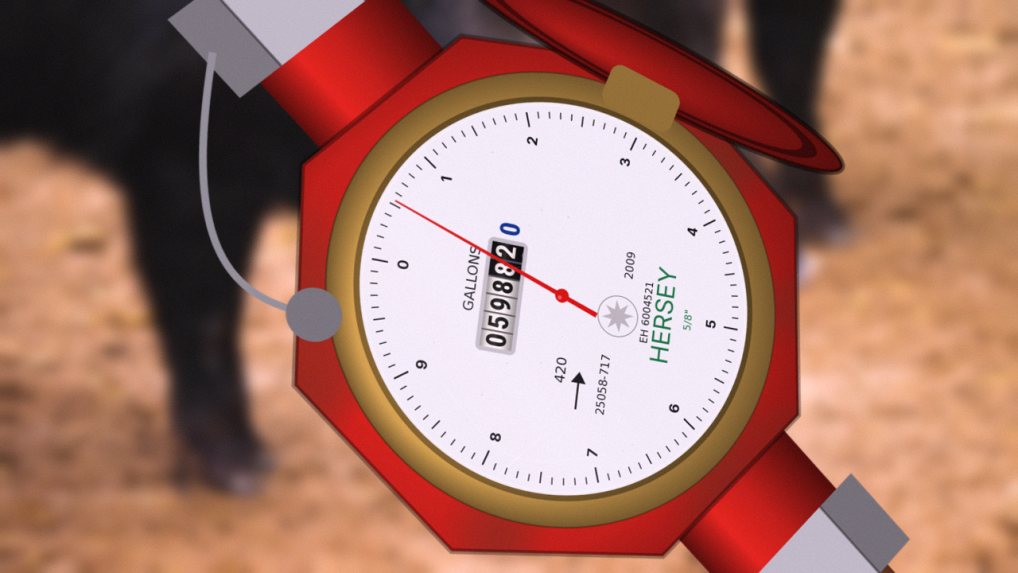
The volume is 598820.5 gal
